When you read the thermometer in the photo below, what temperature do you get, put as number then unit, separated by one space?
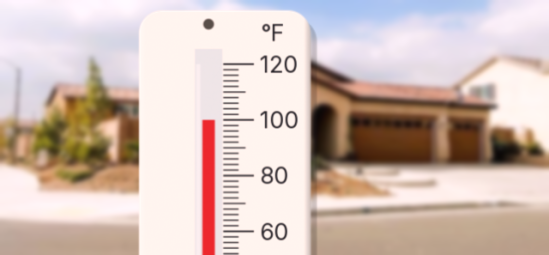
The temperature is 100 °F
